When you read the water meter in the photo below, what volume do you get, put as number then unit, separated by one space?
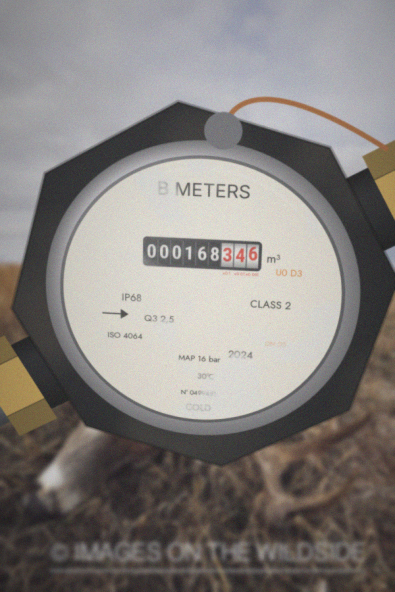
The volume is 168.346 m³
